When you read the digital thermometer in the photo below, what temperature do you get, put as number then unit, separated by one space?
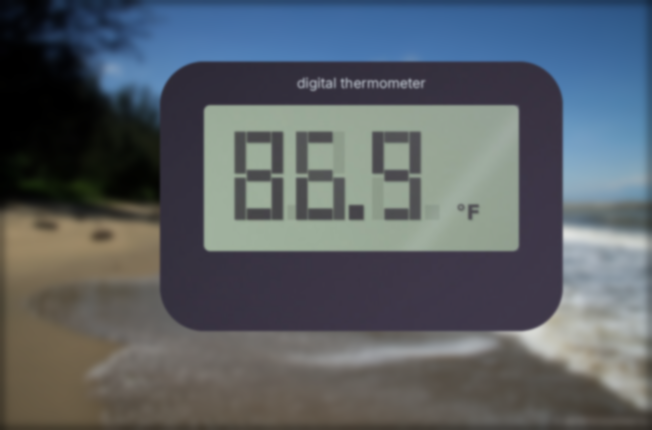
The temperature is 86.9 °F
